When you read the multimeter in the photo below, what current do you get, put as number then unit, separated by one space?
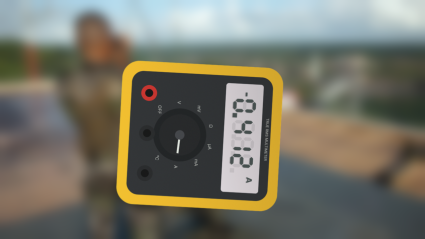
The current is -0.412 A
